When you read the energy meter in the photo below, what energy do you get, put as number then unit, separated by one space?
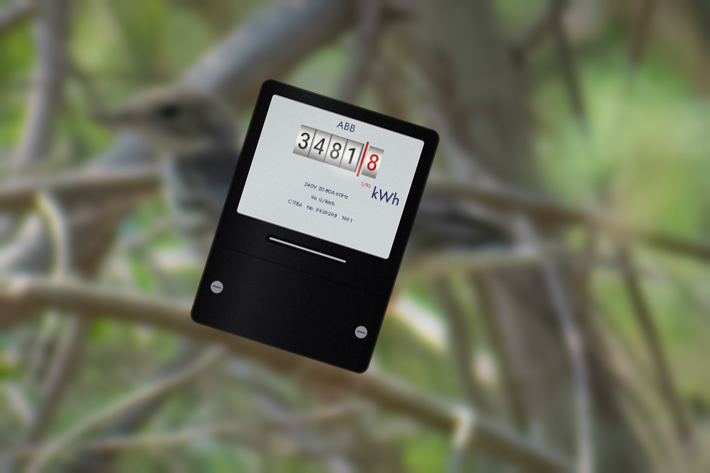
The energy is 3481.8 kWh
